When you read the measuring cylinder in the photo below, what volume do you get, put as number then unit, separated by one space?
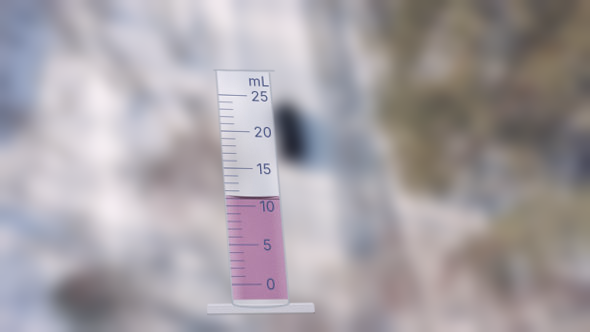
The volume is 11 mL
